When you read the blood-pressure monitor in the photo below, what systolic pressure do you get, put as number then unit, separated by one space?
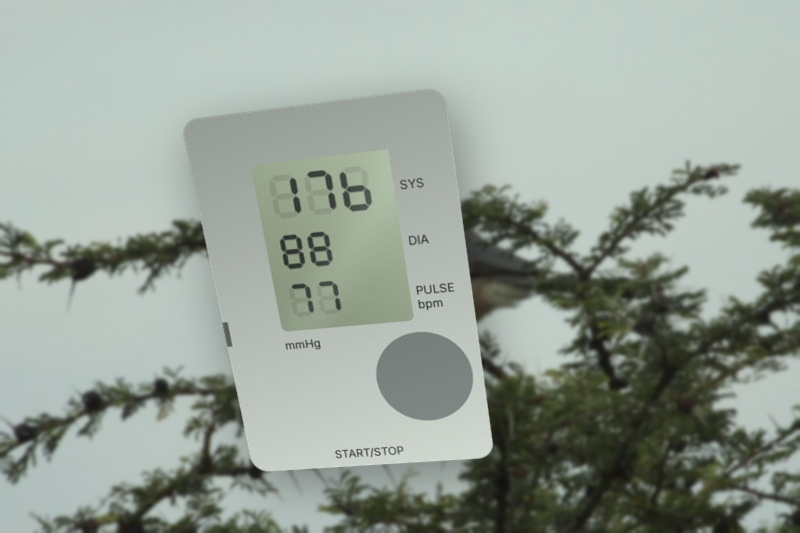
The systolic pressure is 176 mmHg
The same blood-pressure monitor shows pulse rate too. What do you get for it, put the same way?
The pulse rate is 77 bpm
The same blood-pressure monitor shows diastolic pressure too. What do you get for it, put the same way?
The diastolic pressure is 88 mmHg
